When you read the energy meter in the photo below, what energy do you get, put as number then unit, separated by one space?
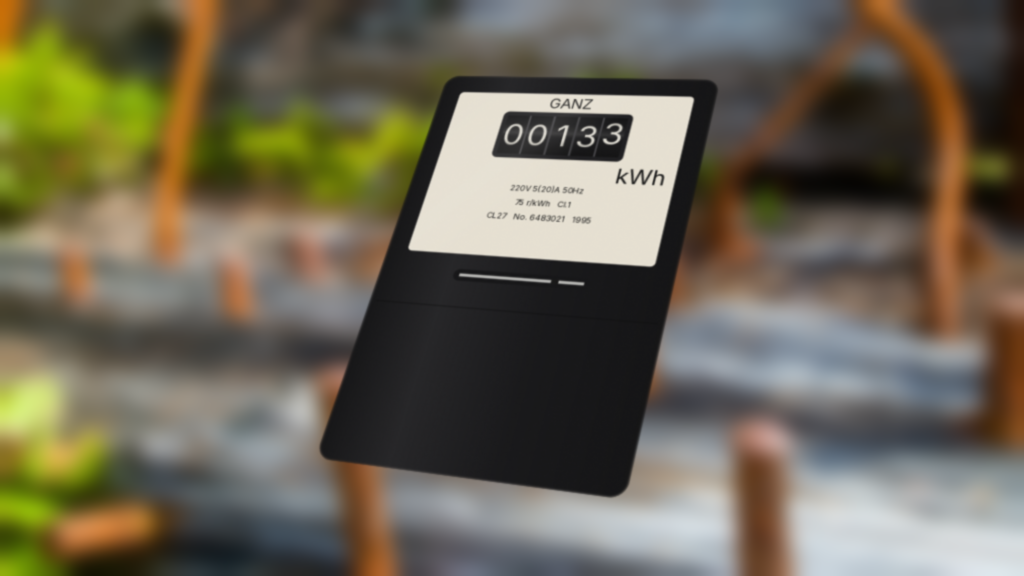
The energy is 133 kWh
